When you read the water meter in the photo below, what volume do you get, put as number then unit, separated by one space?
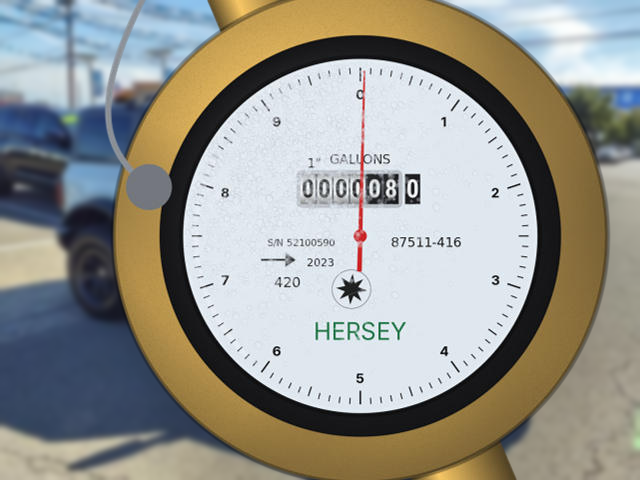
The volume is 80.0 gal
